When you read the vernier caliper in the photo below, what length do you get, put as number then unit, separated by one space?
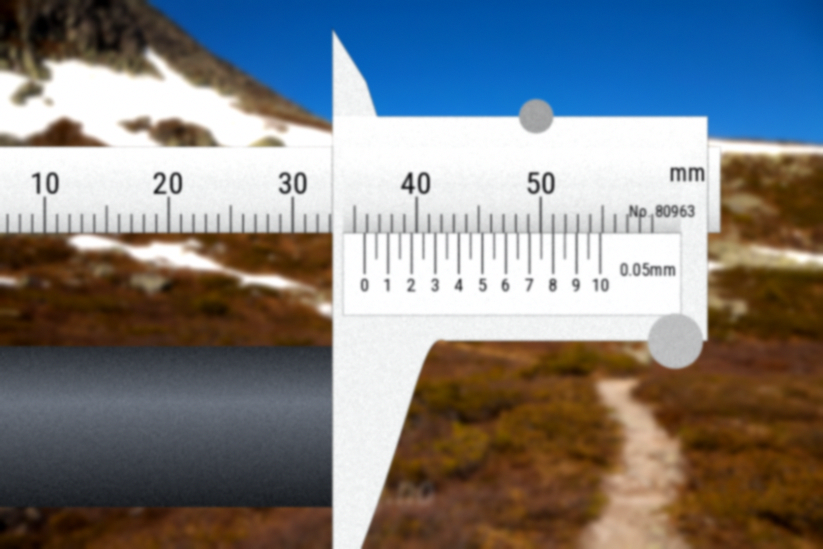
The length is 35.8 mm
